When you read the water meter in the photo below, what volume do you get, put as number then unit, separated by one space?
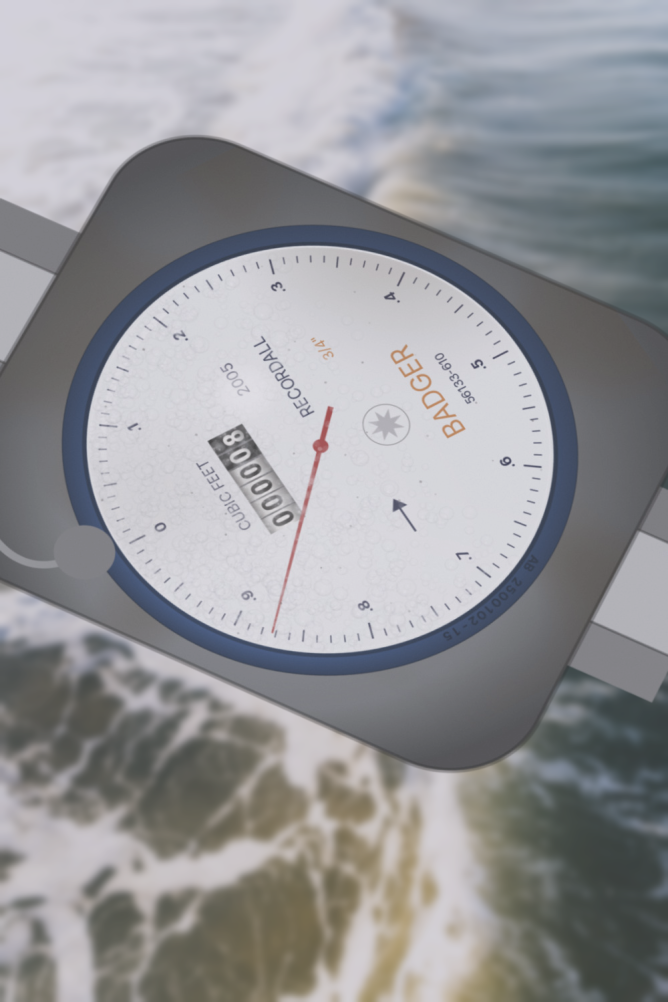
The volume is 7.87 ft³
